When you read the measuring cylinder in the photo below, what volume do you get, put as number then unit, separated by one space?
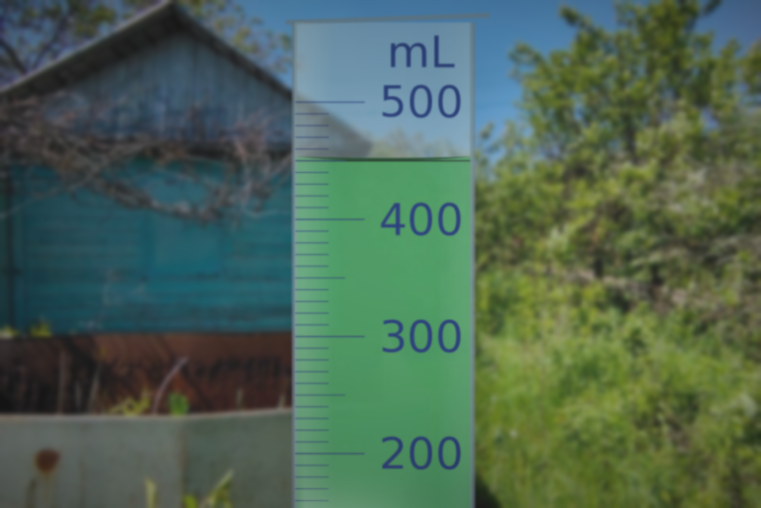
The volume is 450 mL
